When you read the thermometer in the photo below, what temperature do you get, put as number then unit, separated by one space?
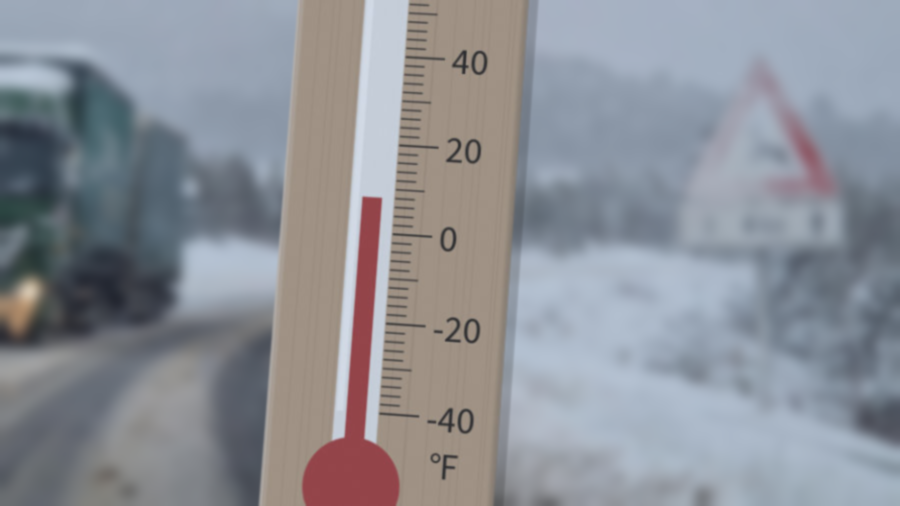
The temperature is 8 °F
